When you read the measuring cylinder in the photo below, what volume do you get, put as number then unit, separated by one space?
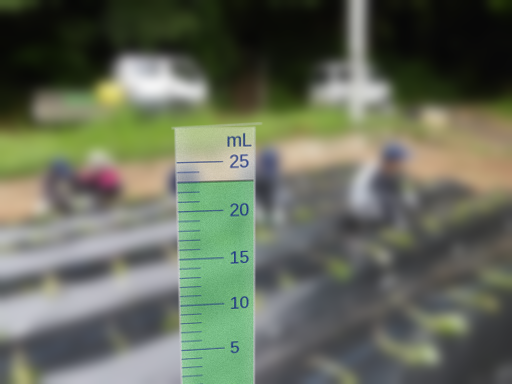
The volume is 23 mL
